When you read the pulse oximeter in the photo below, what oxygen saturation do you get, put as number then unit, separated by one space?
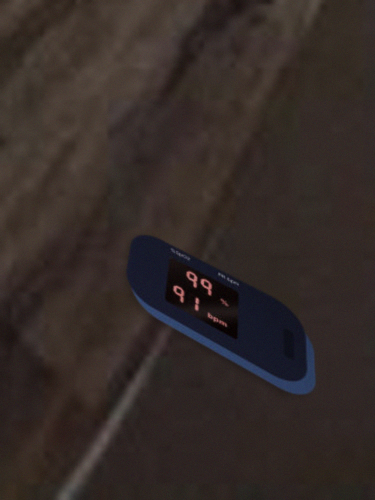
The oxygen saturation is 99 %
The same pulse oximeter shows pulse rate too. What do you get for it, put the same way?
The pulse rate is 91 bpm
